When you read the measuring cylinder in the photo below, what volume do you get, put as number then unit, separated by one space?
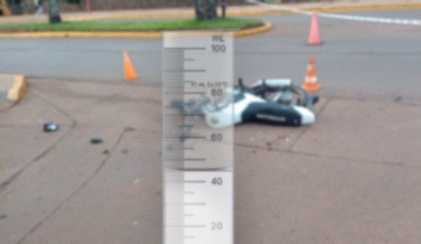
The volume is 45 mL
